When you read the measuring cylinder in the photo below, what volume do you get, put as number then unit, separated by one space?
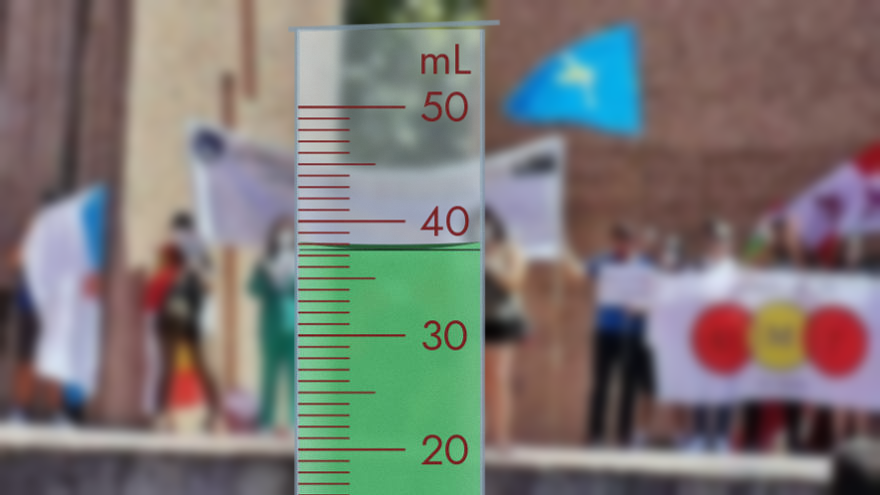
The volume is 37.5 mL
